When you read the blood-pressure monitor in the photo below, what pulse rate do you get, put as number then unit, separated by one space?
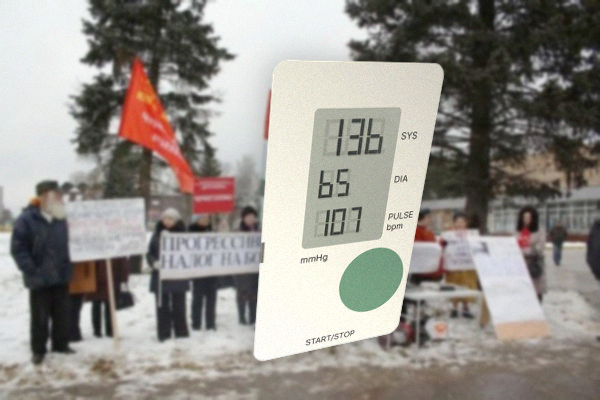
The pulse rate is 107 bpm
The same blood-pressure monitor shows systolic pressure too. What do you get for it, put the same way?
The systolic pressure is 136 mmHg
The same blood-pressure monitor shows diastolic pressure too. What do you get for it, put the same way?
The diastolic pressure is 65 mmHg
